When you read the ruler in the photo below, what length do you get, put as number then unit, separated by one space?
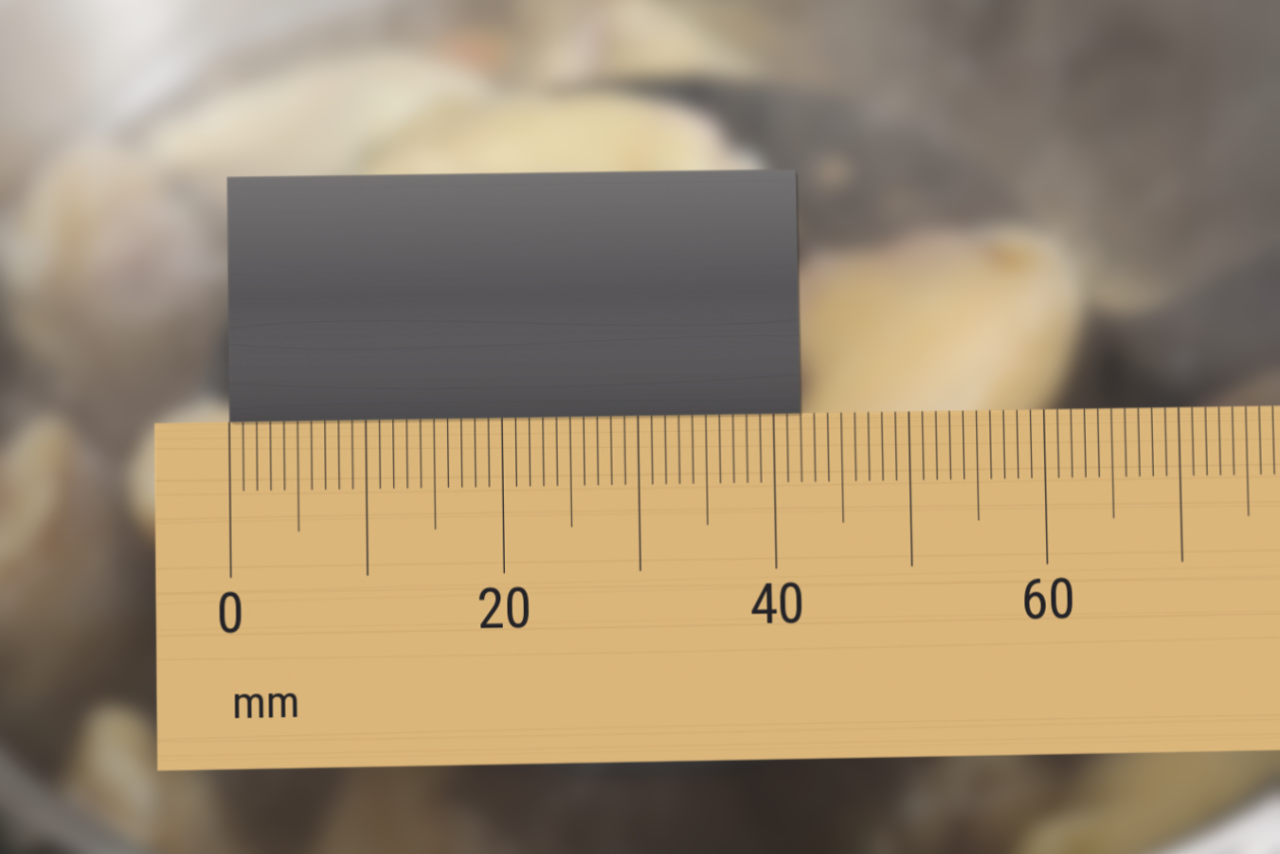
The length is 42 mm
